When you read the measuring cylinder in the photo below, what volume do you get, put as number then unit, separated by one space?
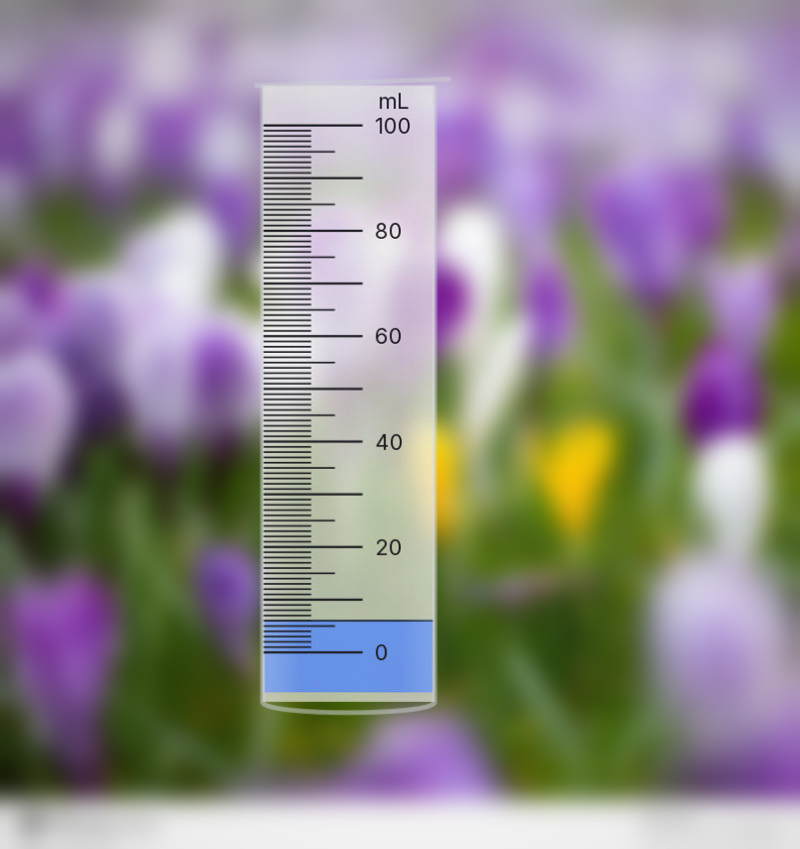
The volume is 6 mL
